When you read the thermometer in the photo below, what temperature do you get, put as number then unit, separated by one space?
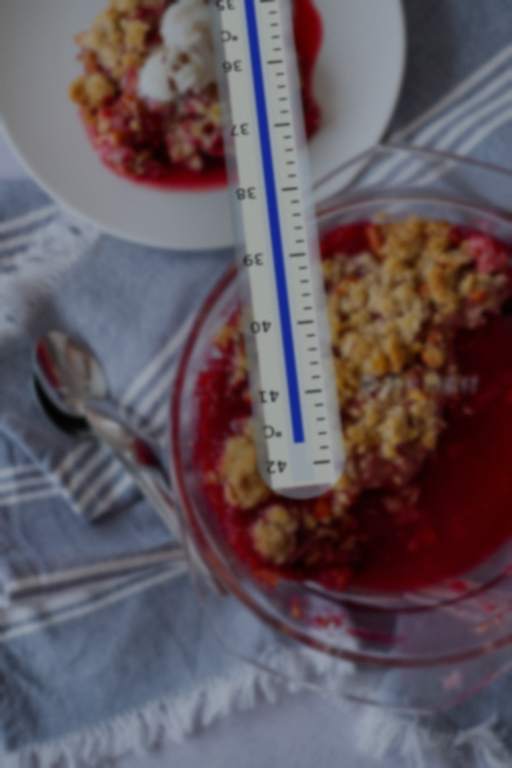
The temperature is 41.7 °C
